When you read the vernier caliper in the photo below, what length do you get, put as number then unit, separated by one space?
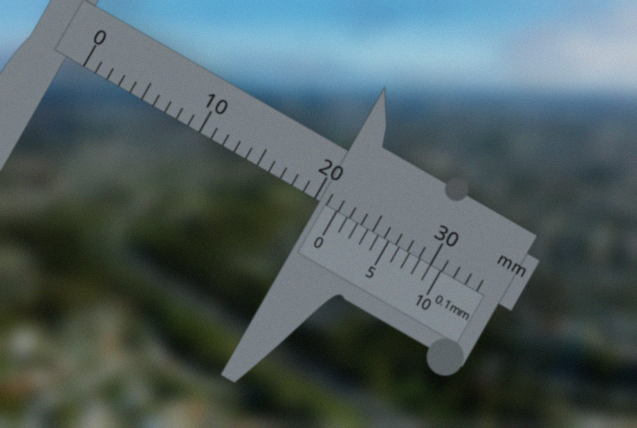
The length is 21.9 mm
